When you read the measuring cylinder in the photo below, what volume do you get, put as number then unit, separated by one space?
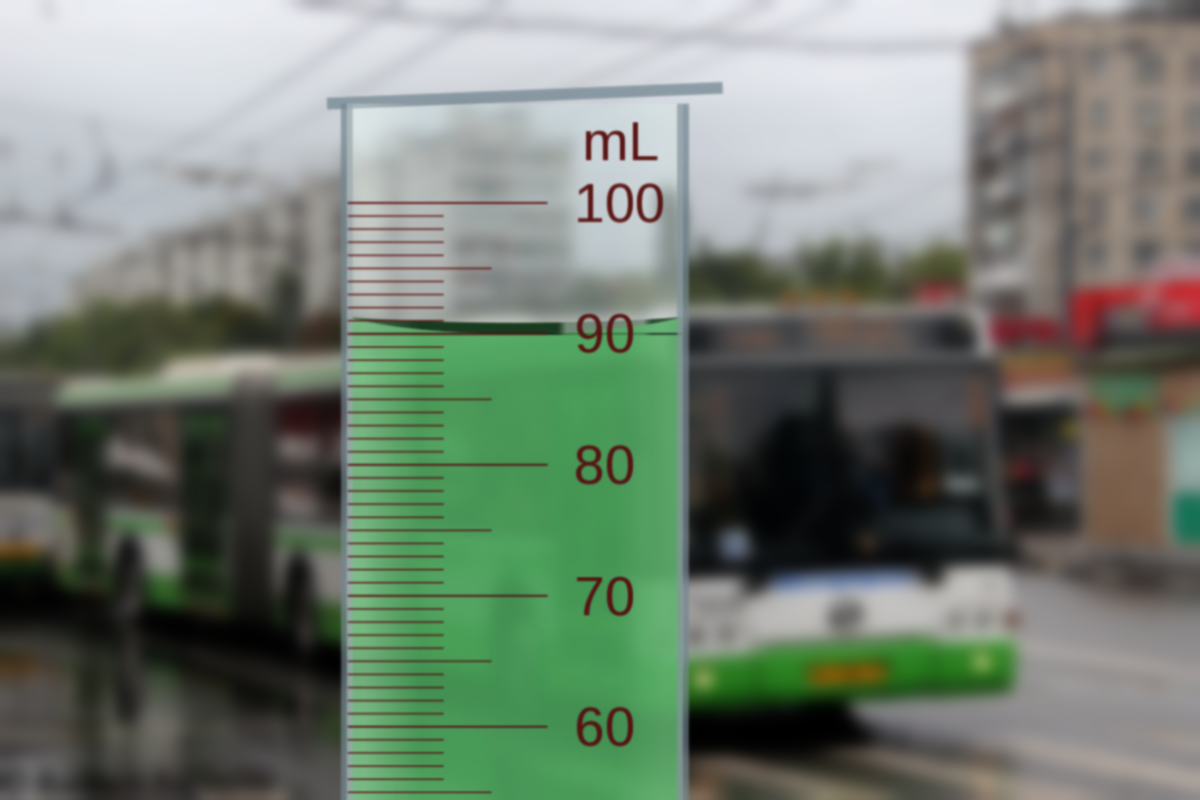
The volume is 90 mL
